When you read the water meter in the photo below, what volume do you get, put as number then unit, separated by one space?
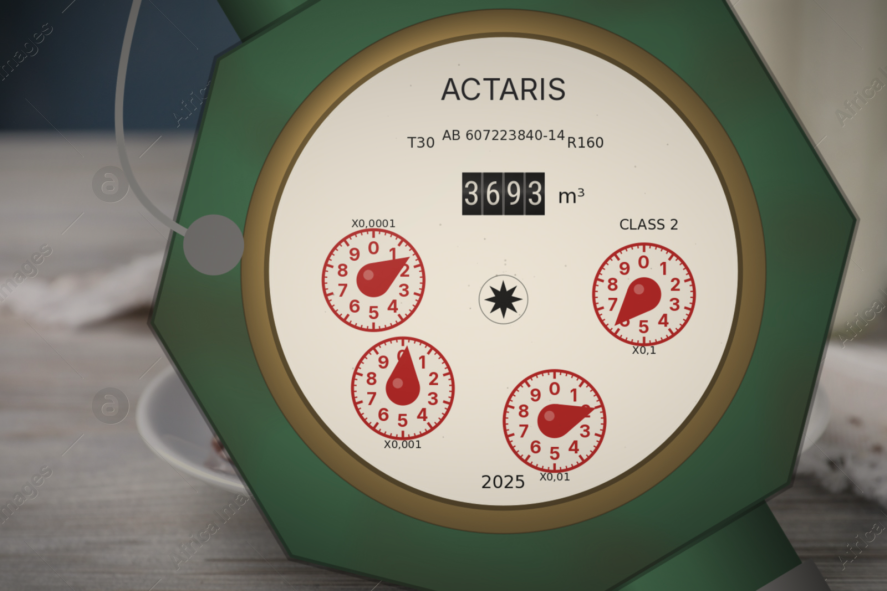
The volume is 3693.6201 m³
